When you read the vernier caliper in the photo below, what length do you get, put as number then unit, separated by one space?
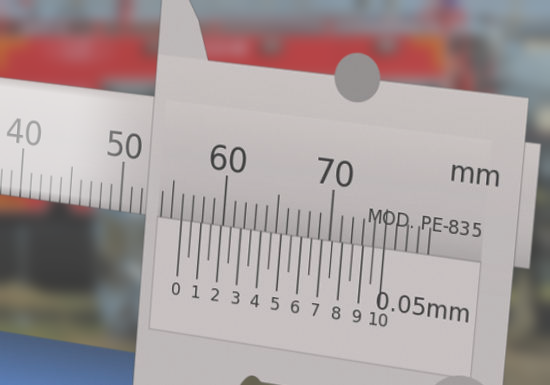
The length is 56.0 mm
